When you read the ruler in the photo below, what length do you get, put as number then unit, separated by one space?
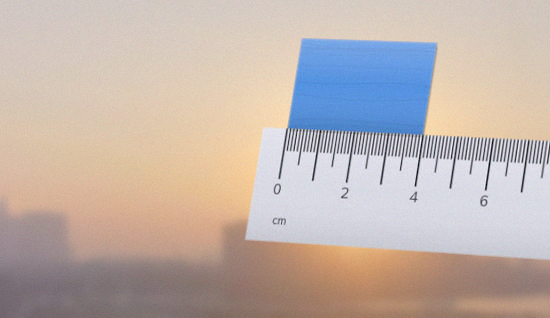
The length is 4 cm
